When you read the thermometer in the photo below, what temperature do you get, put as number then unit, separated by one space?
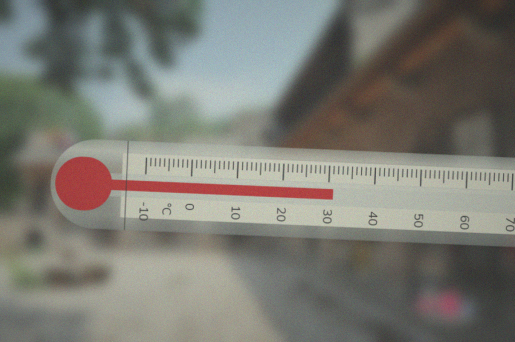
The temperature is 31 °C
